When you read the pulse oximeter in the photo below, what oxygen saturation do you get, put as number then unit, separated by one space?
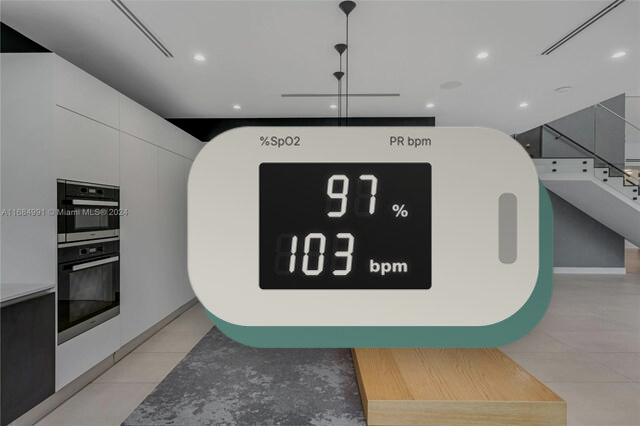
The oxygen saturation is 97 %
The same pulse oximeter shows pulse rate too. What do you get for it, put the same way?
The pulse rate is 103 bpm
